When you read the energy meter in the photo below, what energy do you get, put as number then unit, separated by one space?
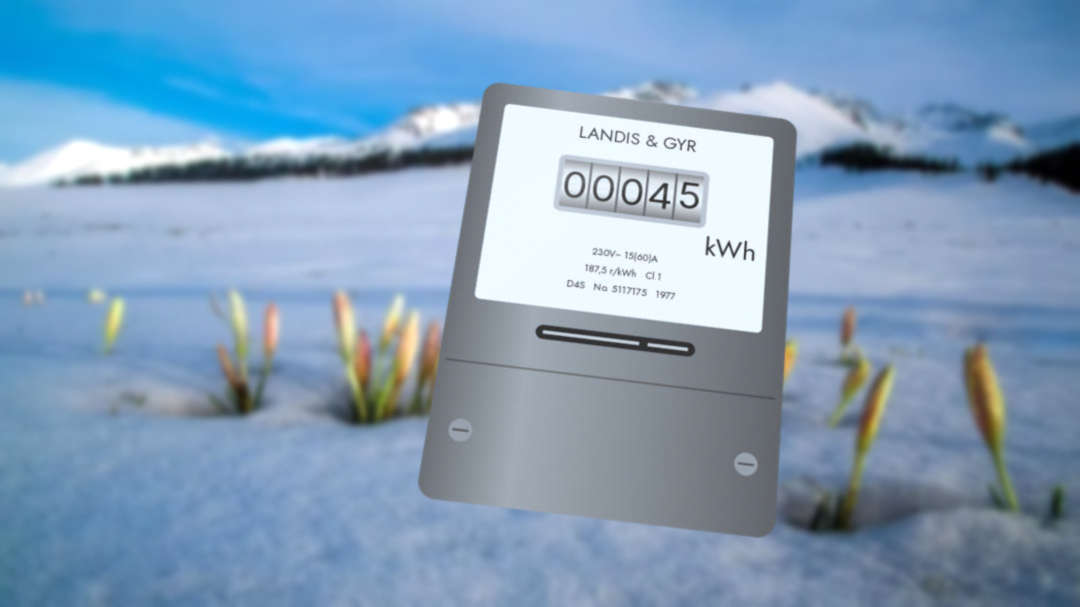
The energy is 45 kWh
